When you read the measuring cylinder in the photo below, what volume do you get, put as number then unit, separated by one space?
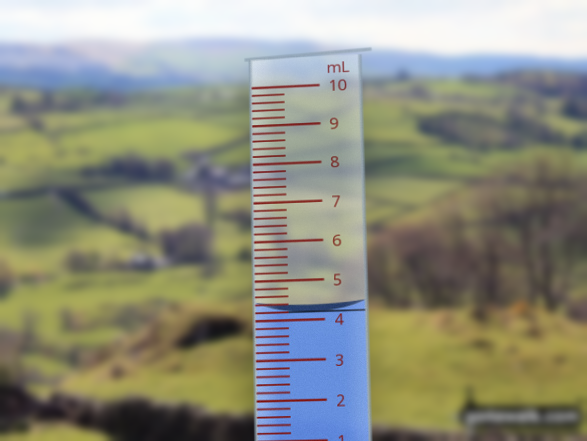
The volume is 4.2 mL
